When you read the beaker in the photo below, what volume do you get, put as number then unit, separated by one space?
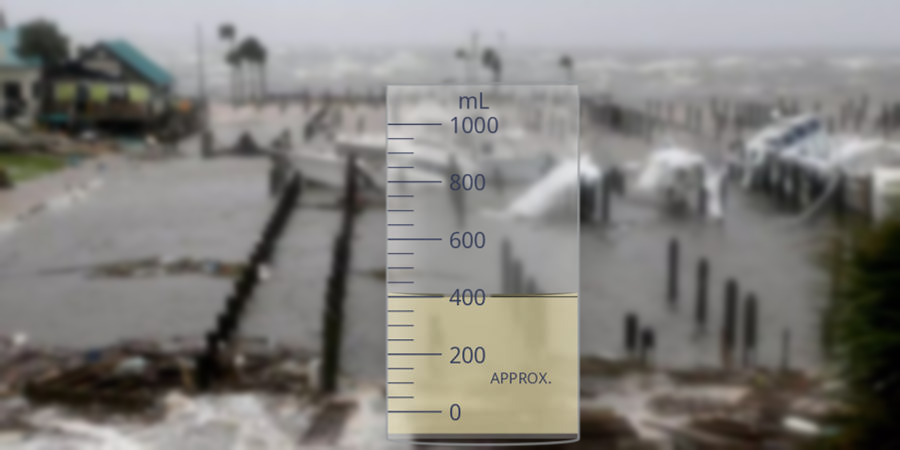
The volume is 400 mL
